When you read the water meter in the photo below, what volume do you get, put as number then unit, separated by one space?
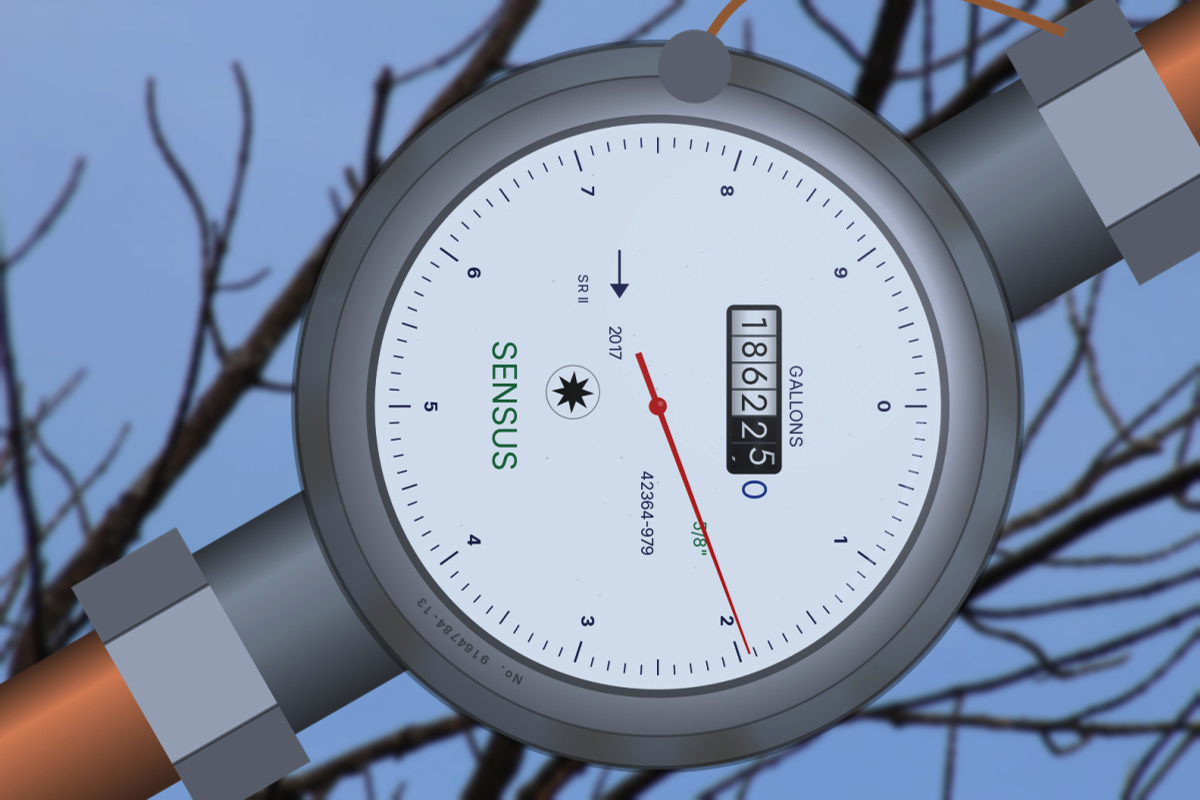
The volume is 1862251.9 gal
